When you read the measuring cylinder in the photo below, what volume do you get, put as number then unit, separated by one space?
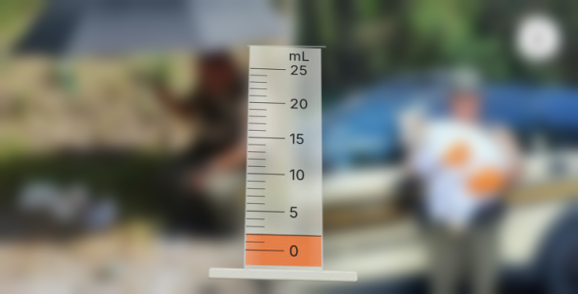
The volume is 2 mL
